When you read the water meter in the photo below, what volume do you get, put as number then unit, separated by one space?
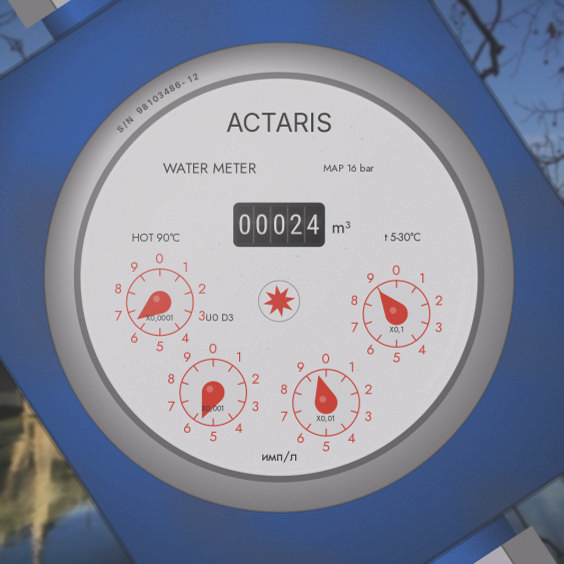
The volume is 24.8956 m³
